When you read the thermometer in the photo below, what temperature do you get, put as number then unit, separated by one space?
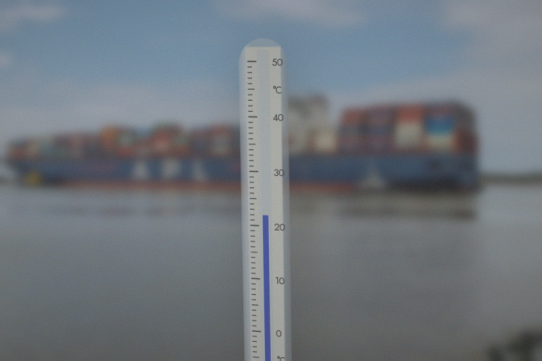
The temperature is 22 °C
